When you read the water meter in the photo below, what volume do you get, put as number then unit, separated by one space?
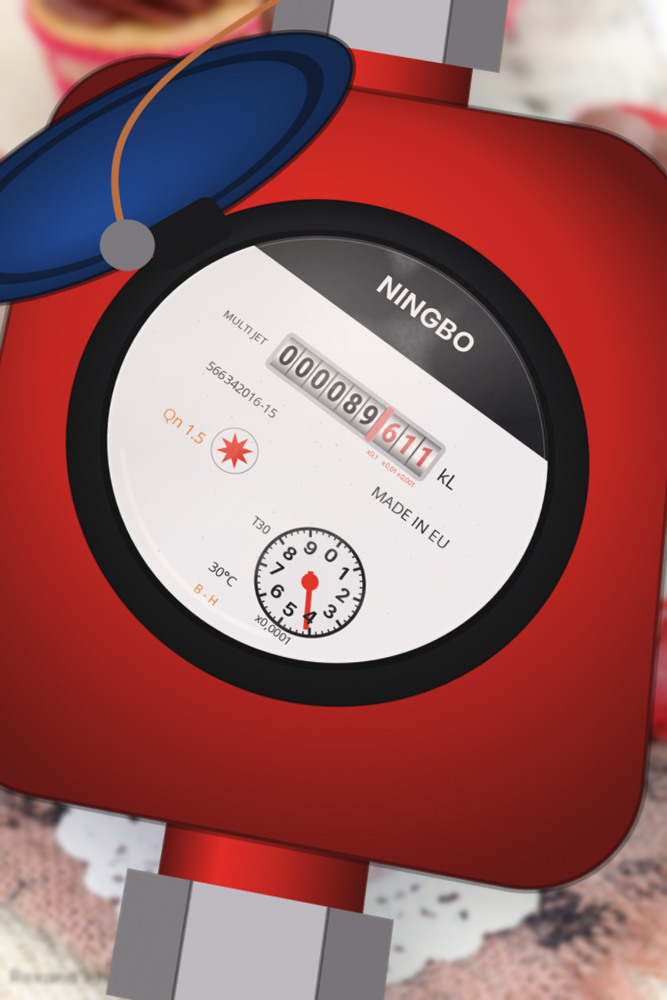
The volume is 89.6114 kL
